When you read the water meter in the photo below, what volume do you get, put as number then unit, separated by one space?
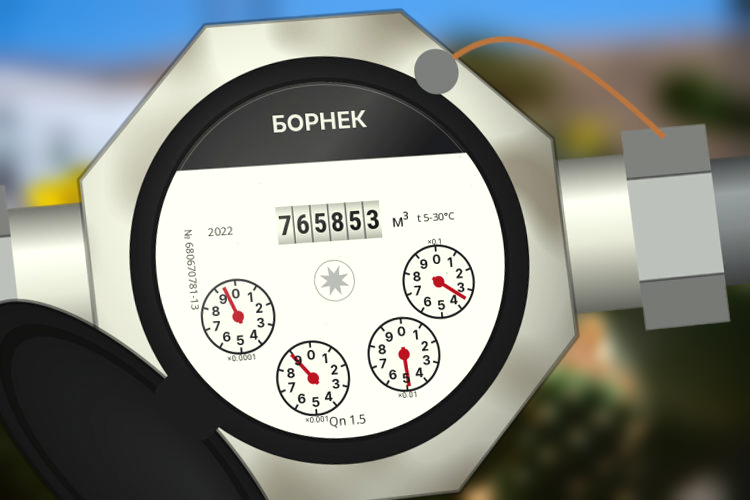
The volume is 765853.3489 m³
